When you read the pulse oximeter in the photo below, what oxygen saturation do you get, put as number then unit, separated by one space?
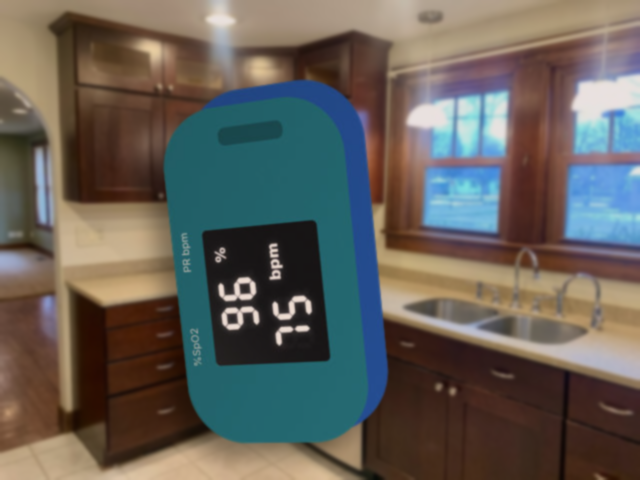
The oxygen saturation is 96 %
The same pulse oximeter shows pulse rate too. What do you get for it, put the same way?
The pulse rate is 75 bpm
